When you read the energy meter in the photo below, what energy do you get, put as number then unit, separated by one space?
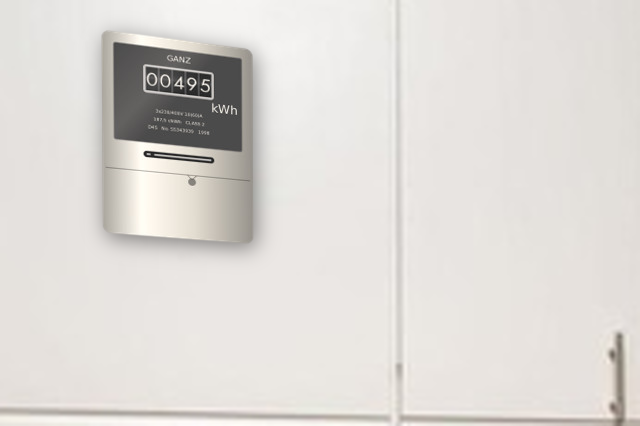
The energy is 495 kWh
